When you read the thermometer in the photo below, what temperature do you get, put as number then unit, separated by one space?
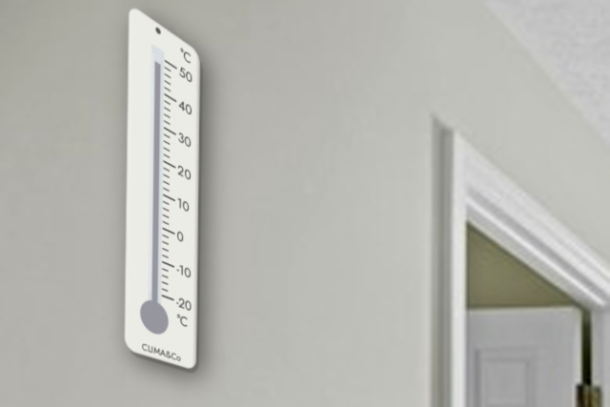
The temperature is 48 °C
